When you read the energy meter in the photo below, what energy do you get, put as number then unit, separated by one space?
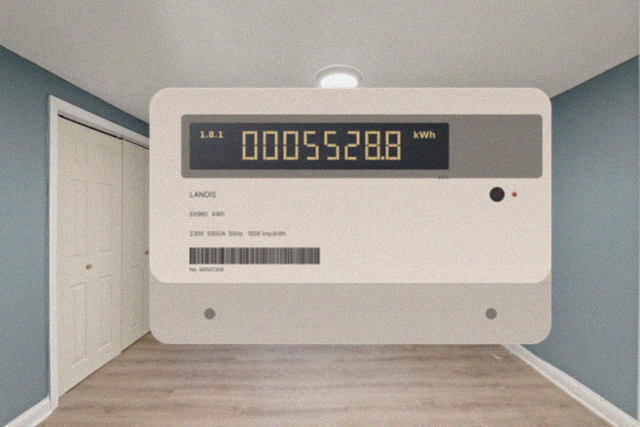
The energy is 5528.8 kWh
